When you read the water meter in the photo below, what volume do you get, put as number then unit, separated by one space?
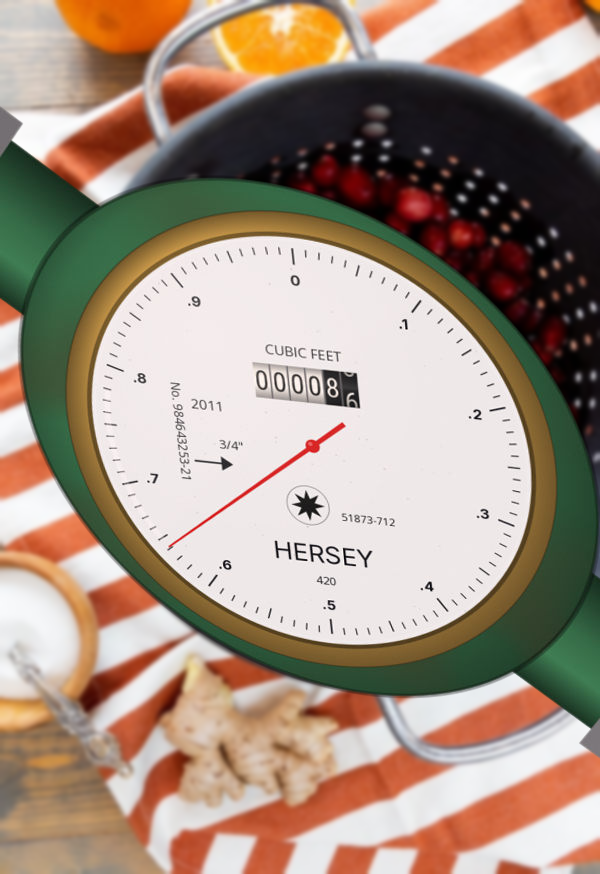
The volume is 85.64 ft³
